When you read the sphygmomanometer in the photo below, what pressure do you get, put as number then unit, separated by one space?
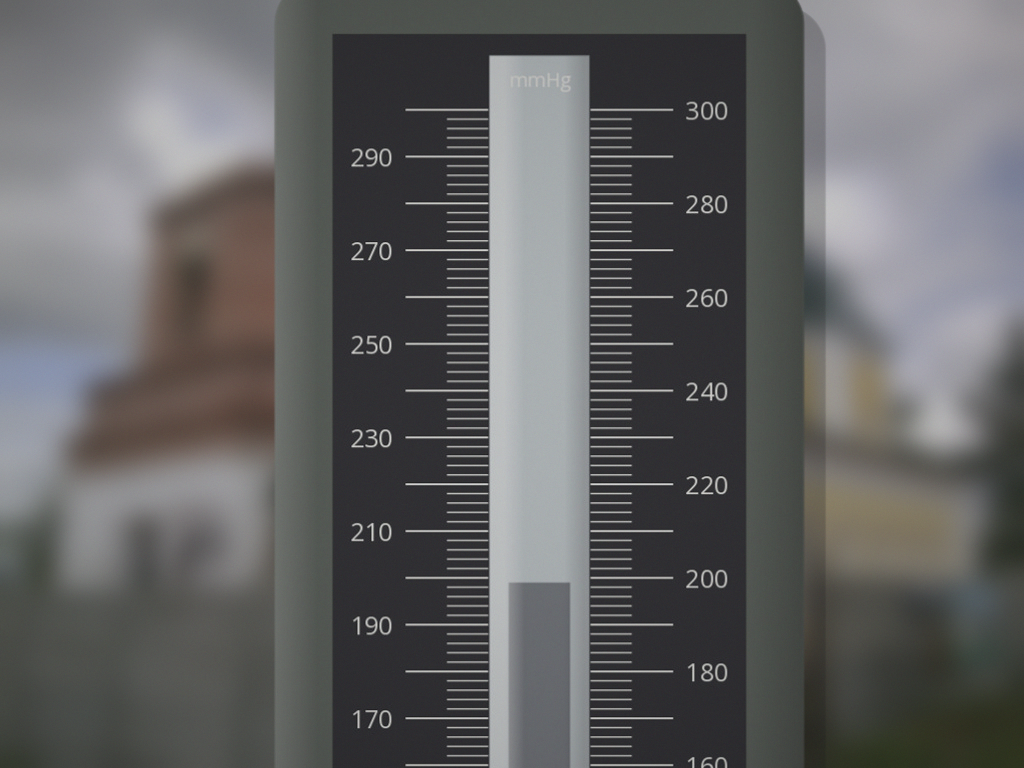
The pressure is 199 mmHg
